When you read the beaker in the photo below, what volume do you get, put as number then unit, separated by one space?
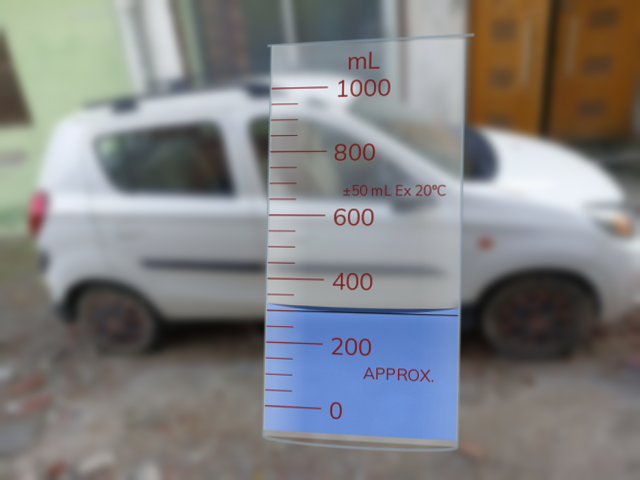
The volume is 300 mL
